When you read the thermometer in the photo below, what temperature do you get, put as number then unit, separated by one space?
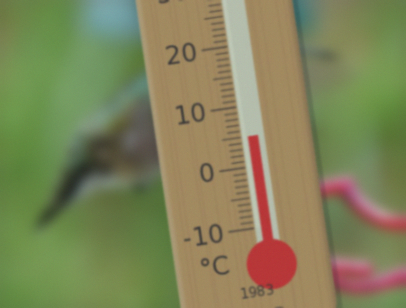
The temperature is 5 °C
